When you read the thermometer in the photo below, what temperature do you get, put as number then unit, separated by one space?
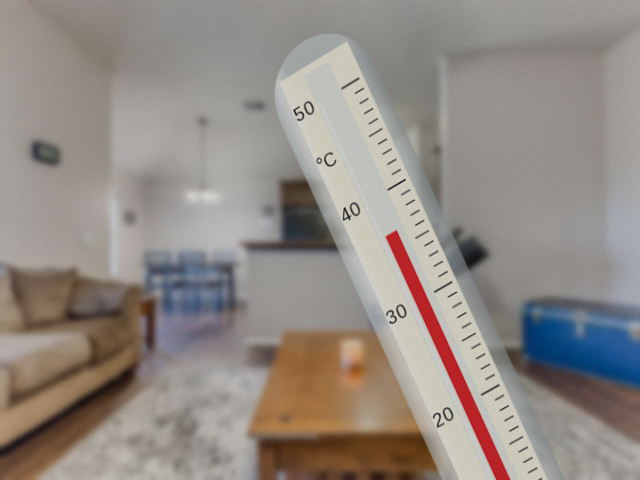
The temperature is 36.5 °C
